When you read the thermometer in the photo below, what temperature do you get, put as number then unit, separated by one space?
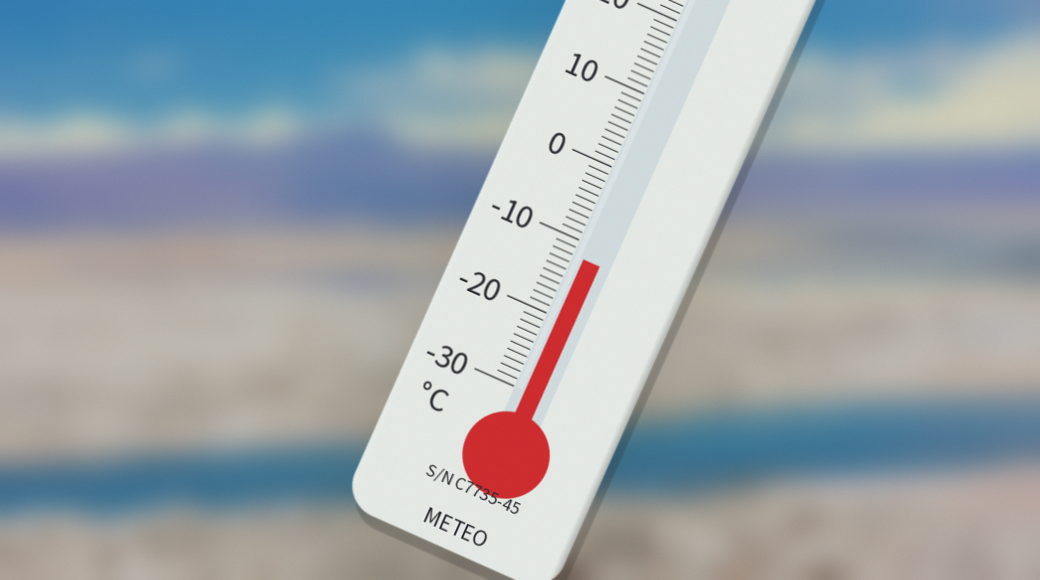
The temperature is -12 °C
